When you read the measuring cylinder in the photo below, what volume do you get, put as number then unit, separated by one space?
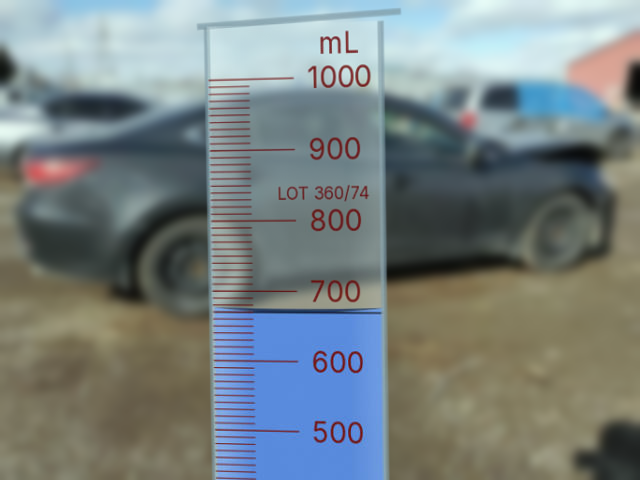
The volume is 670 mL
